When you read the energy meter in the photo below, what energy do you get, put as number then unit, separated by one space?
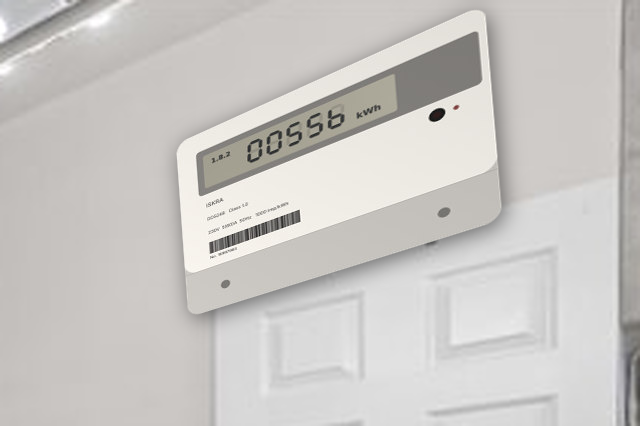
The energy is 556 kWh
